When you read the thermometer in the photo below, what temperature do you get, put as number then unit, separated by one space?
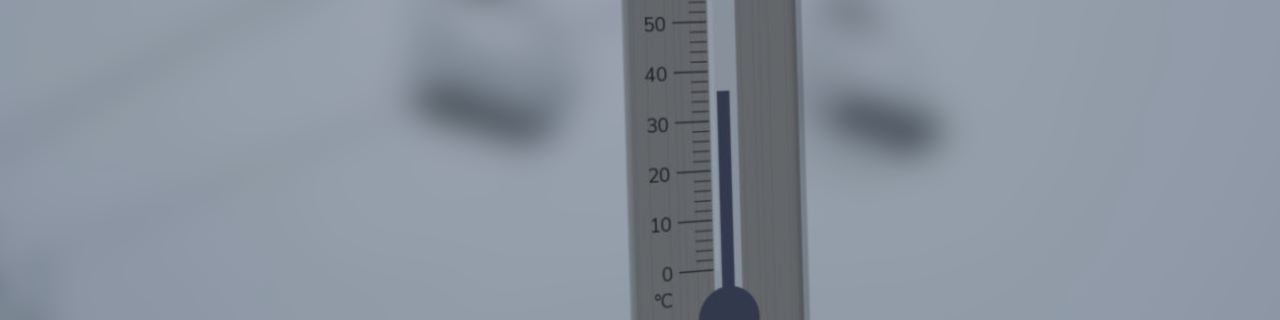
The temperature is 36 °C
